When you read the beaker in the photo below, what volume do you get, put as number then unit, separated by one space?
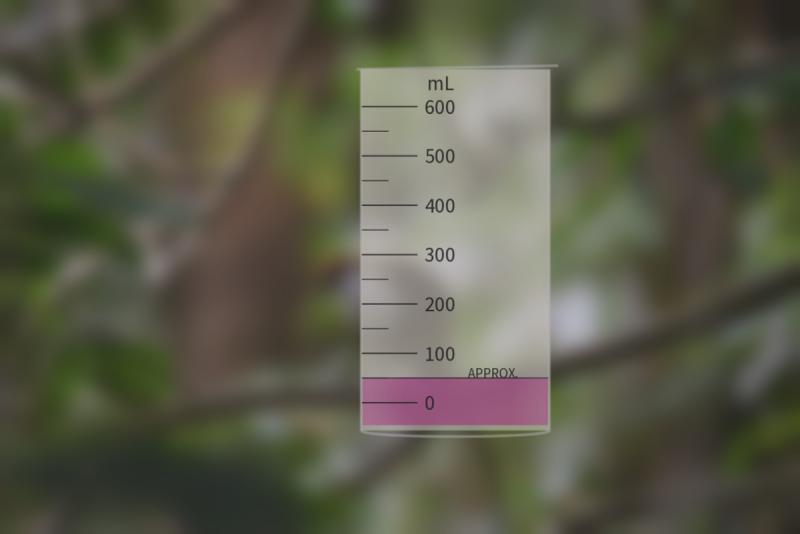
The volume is 50 mL
